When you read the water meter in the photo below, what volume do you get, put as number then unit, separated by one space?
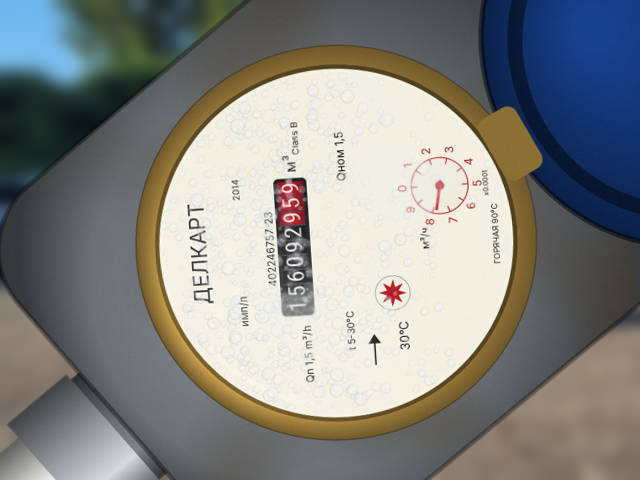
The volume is 156092.9597 m³
